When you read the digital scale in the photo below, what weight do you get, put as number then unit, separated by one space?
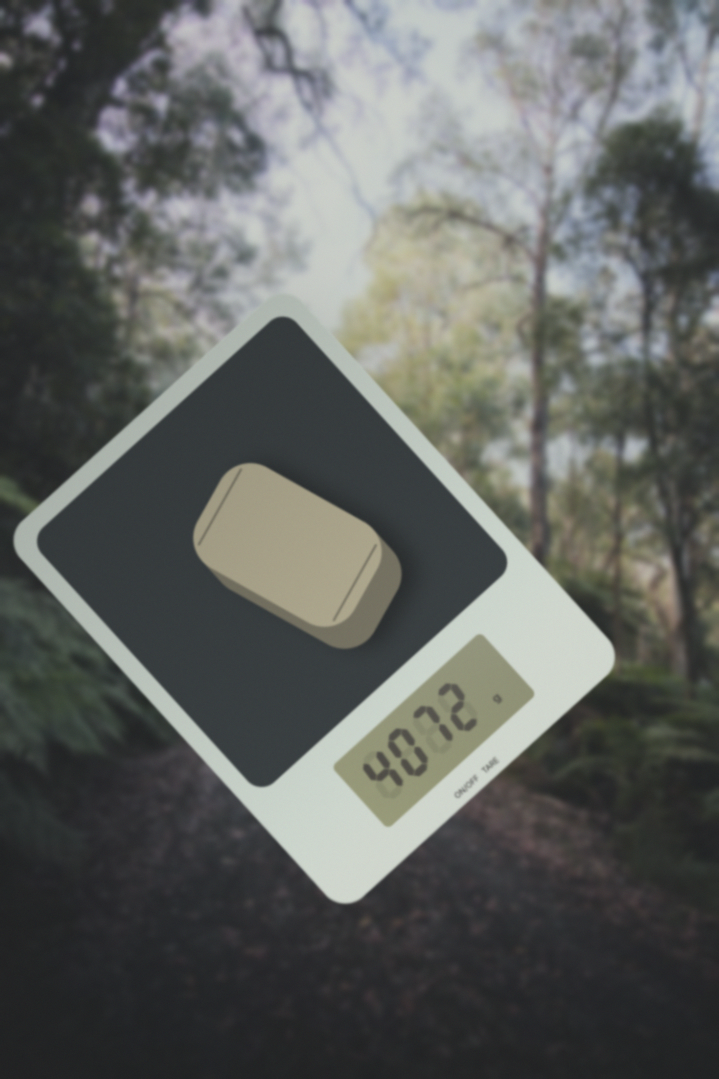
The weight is 4072 g
